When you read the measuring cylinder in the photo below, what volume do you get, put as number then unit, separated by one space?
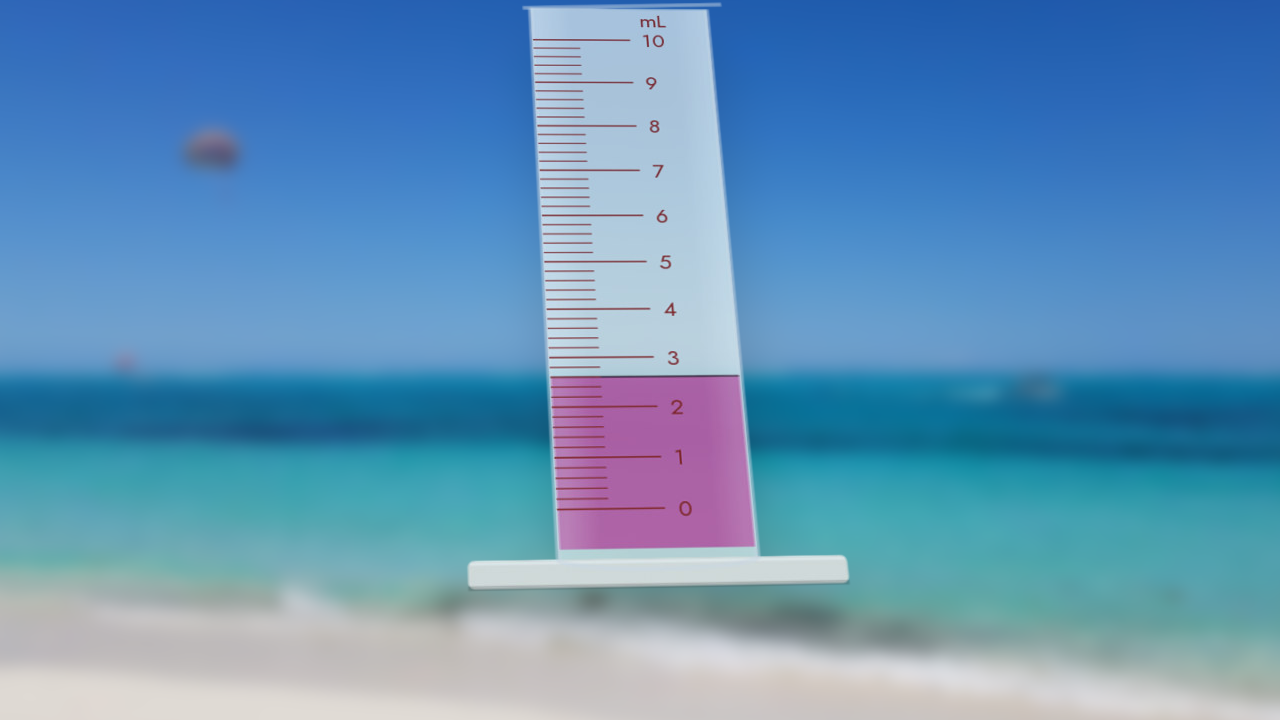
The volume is 2.6 mL
